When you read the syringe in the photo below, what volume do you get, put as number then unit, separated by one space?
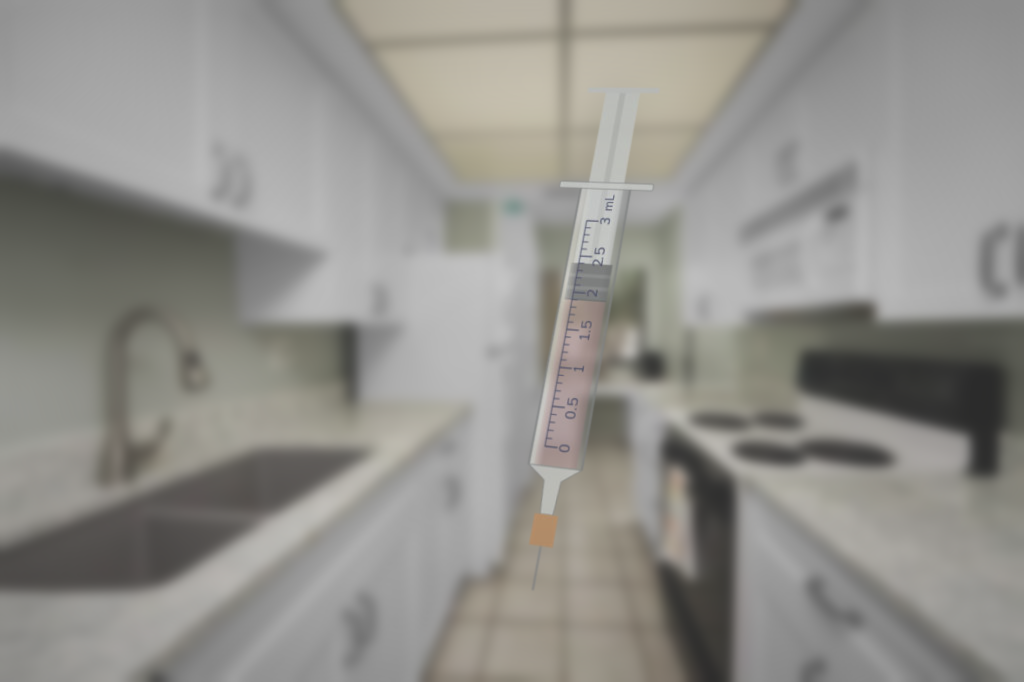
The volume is 1.9 mL
